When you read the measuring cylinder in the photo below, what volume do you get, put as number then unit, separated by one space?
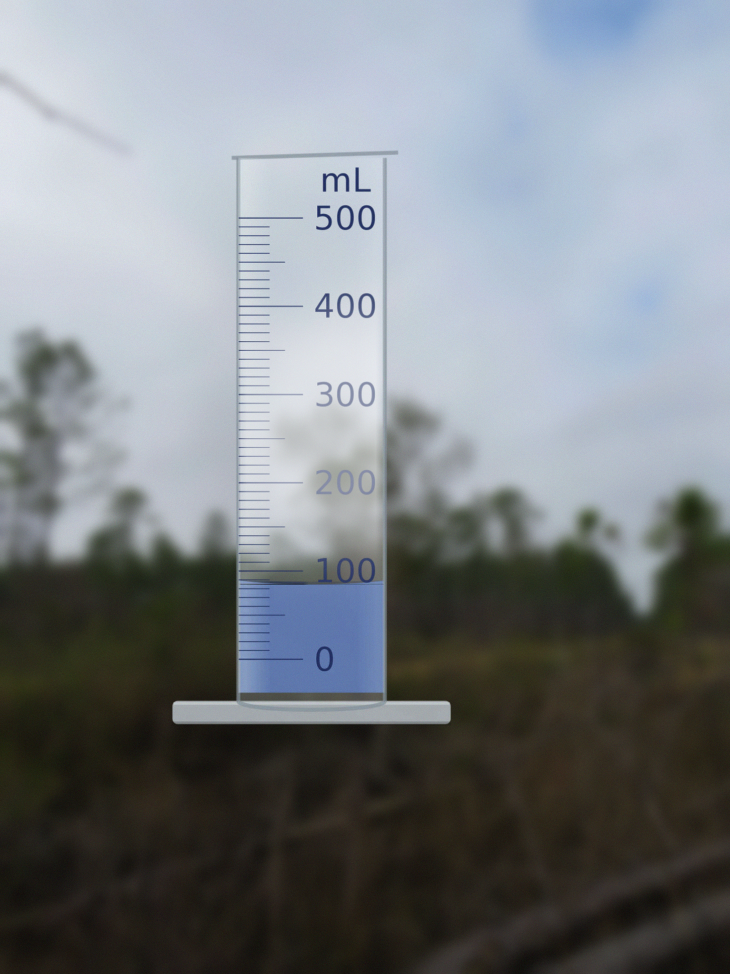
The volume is 85 mL
